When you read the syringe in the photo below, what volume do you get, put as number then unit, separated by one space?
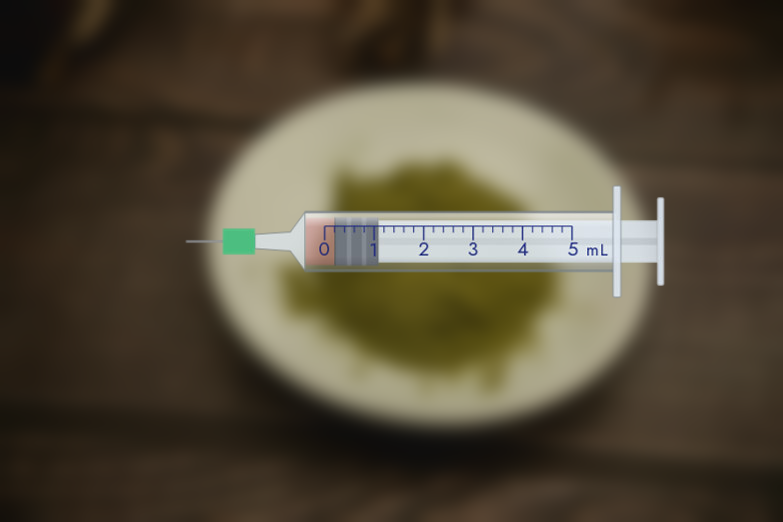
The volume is 0.2 mL
